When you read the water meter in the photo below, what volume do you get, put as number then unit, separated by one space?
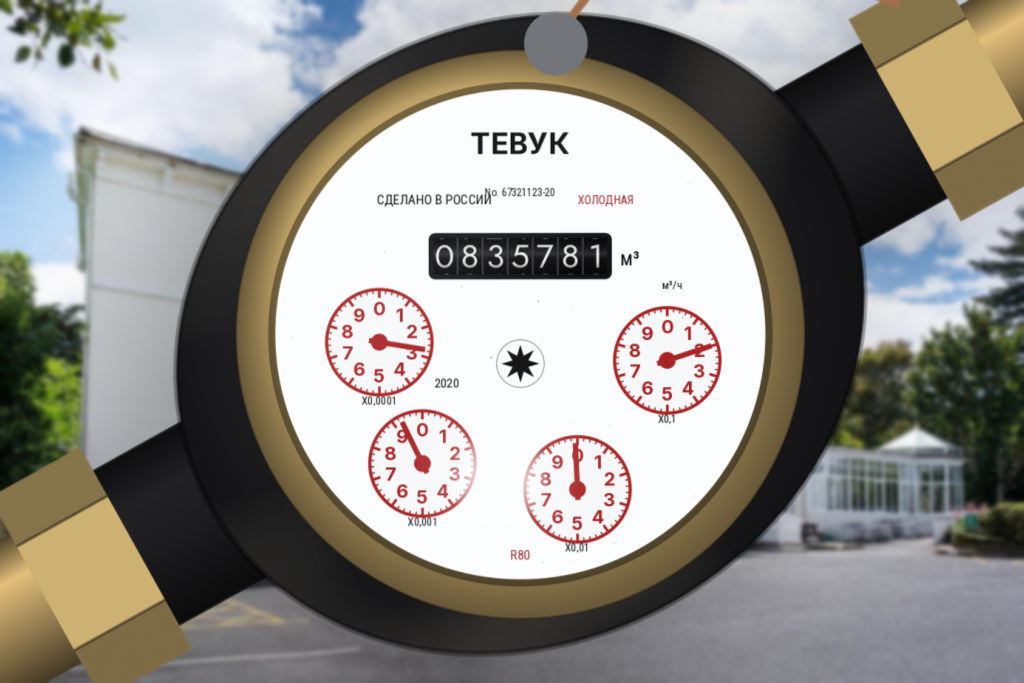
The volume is 835781.1992 m³
